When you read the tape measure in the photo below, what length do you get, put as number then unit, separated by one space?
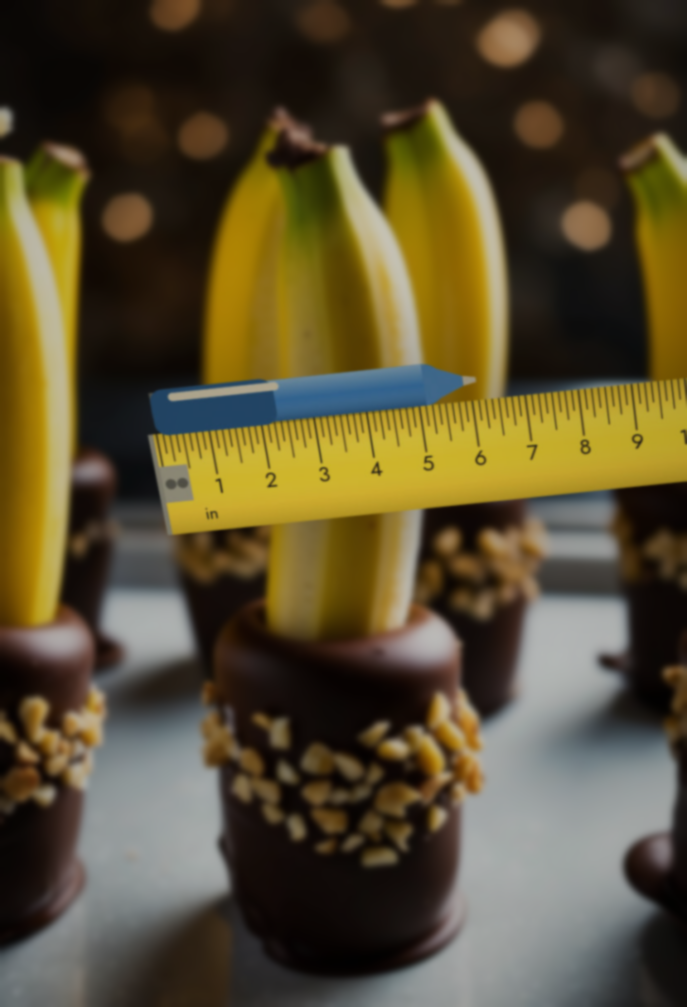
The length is 6.125 in
